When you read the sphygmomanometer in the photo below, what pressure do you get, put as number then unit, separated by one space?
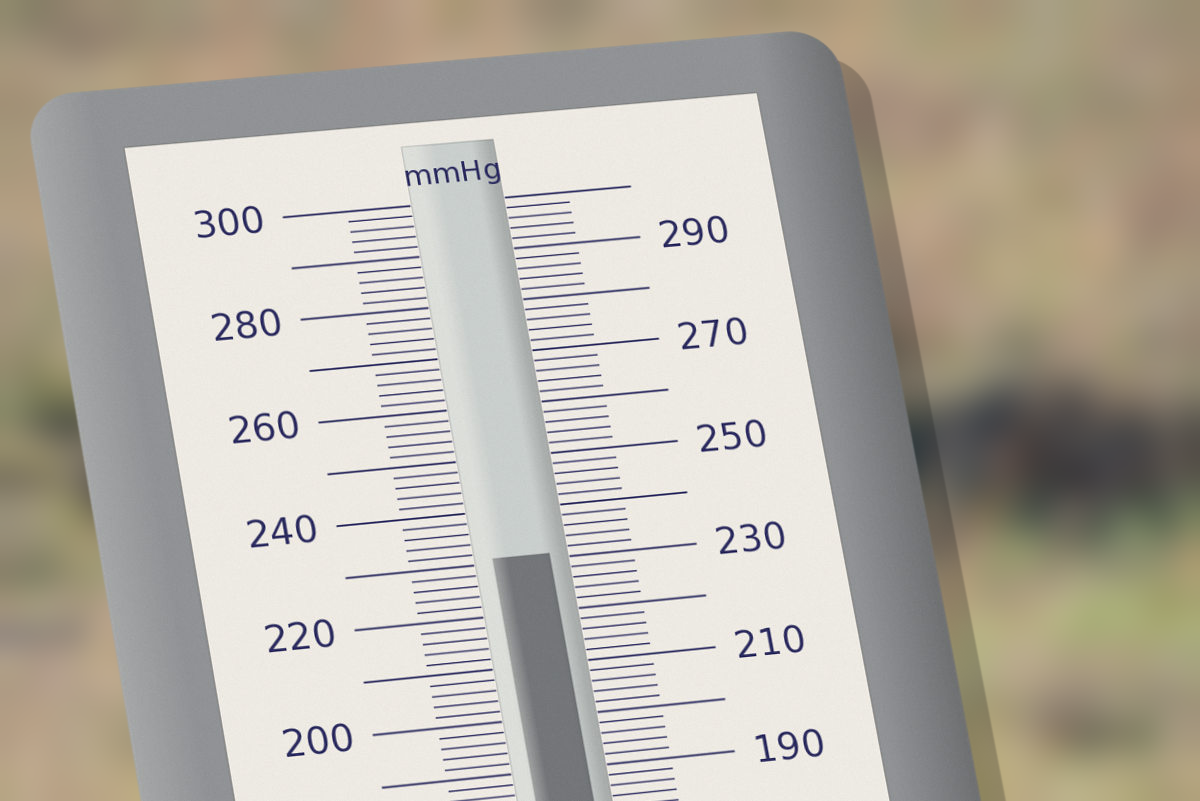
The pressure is 231 mmHg
